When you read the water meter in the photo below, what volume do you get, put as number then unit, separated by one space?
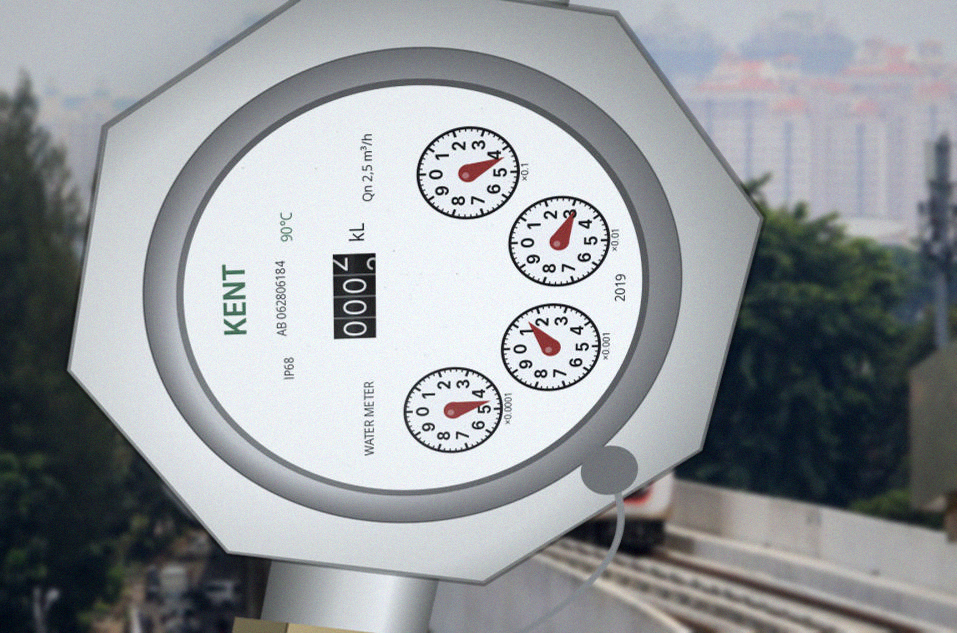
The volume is 2.4314 kL
